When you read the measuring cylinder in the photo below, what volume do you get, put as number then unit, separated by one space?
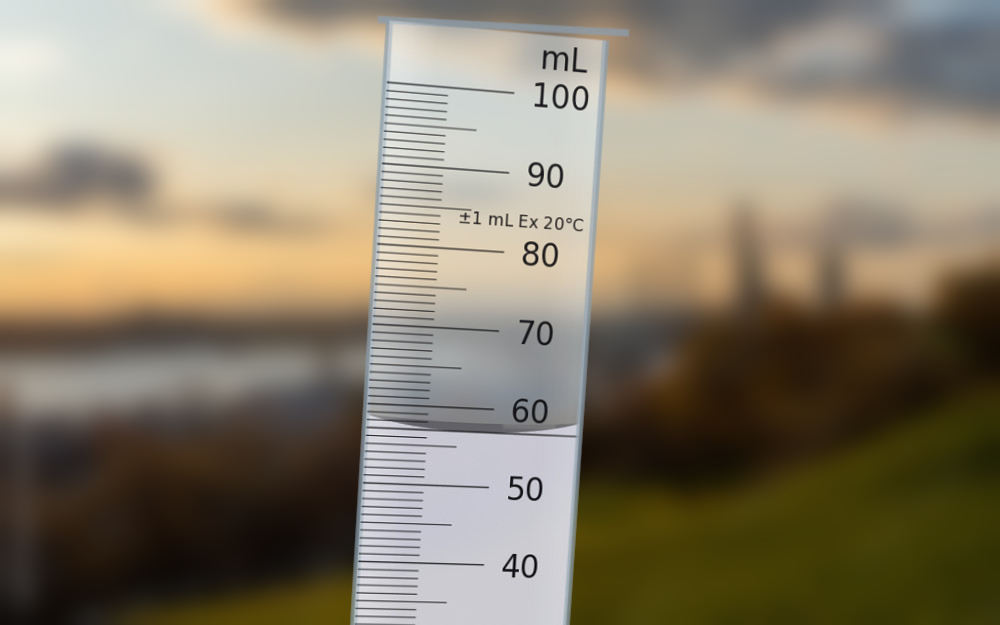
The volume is 57 mL
